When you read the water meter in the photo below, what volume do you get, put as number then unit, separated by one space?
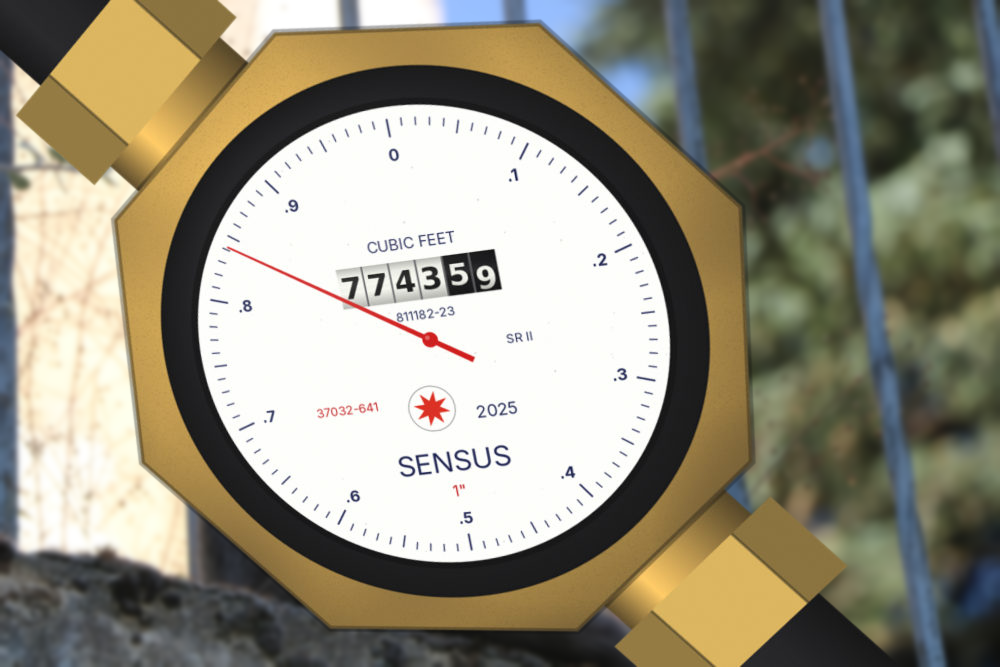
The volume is 774358.84 ft³
